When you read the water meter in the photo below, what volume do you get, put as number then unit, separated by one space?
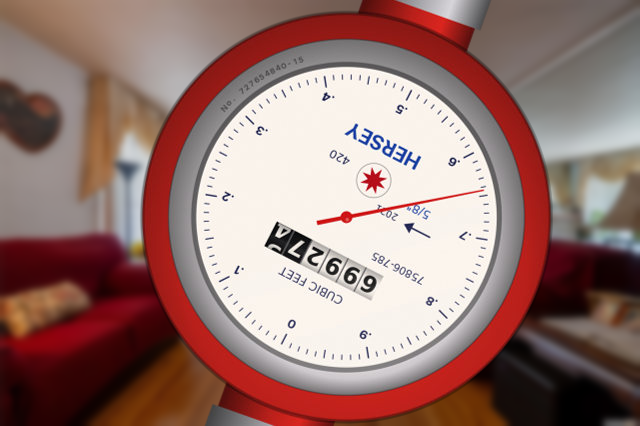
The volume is 699273.64 ft³
